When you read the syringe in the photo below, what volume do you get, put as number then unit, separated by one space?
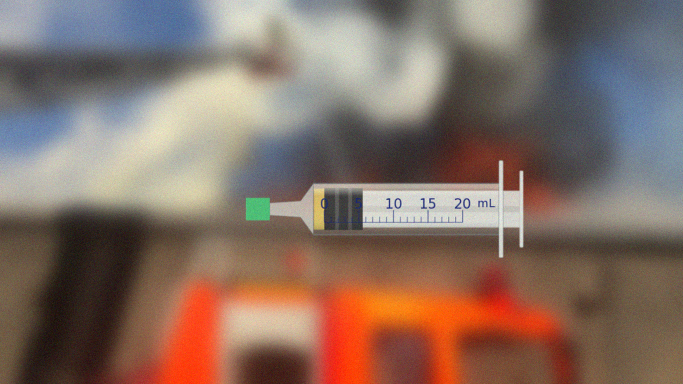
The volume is 0 mL
